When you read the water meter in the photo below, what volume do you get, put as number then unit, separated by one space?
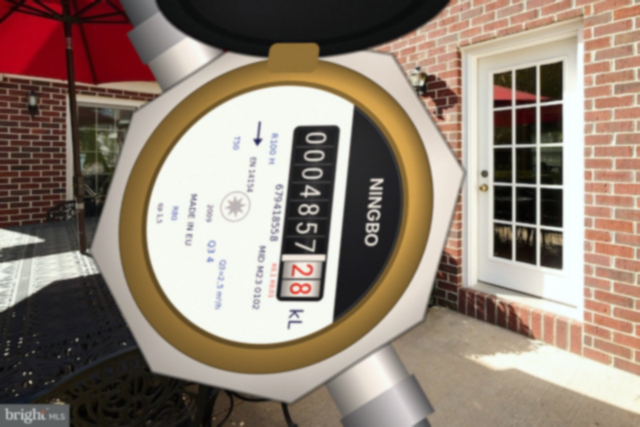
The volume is 4857.28 kL
